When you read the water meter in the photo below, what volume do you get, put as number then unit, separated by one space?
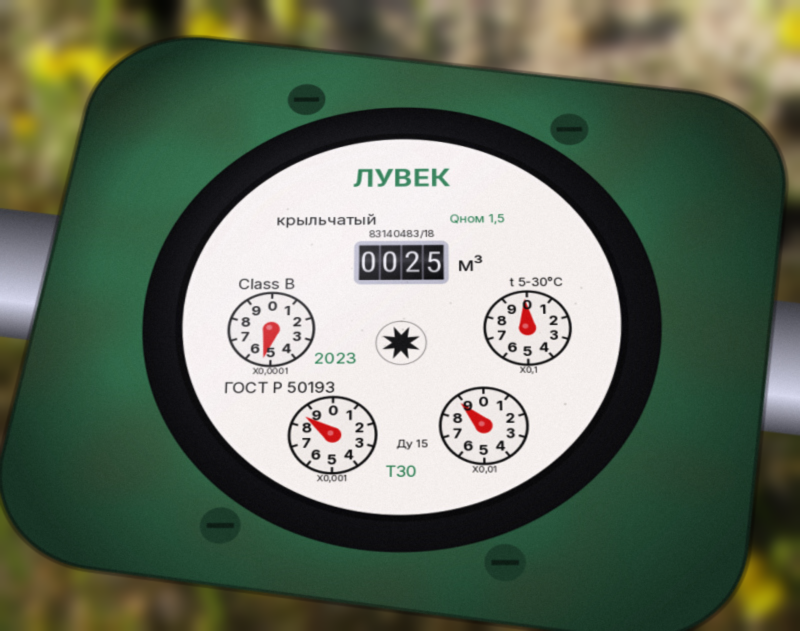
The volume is 24.9885 m³
